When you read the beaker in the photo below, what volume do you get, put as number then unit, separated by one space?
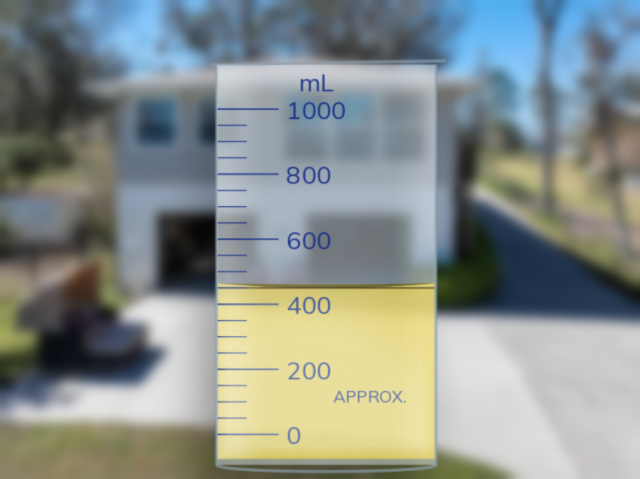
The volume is 450 mL
